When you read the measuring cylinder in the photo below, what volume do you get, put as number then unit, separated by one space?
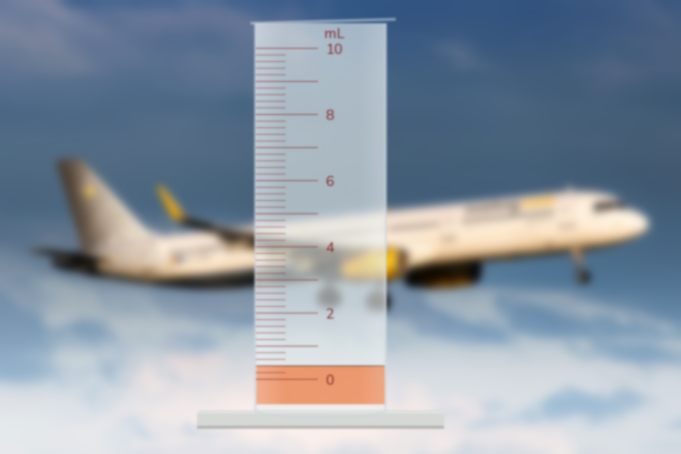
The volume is 0.4 mL
